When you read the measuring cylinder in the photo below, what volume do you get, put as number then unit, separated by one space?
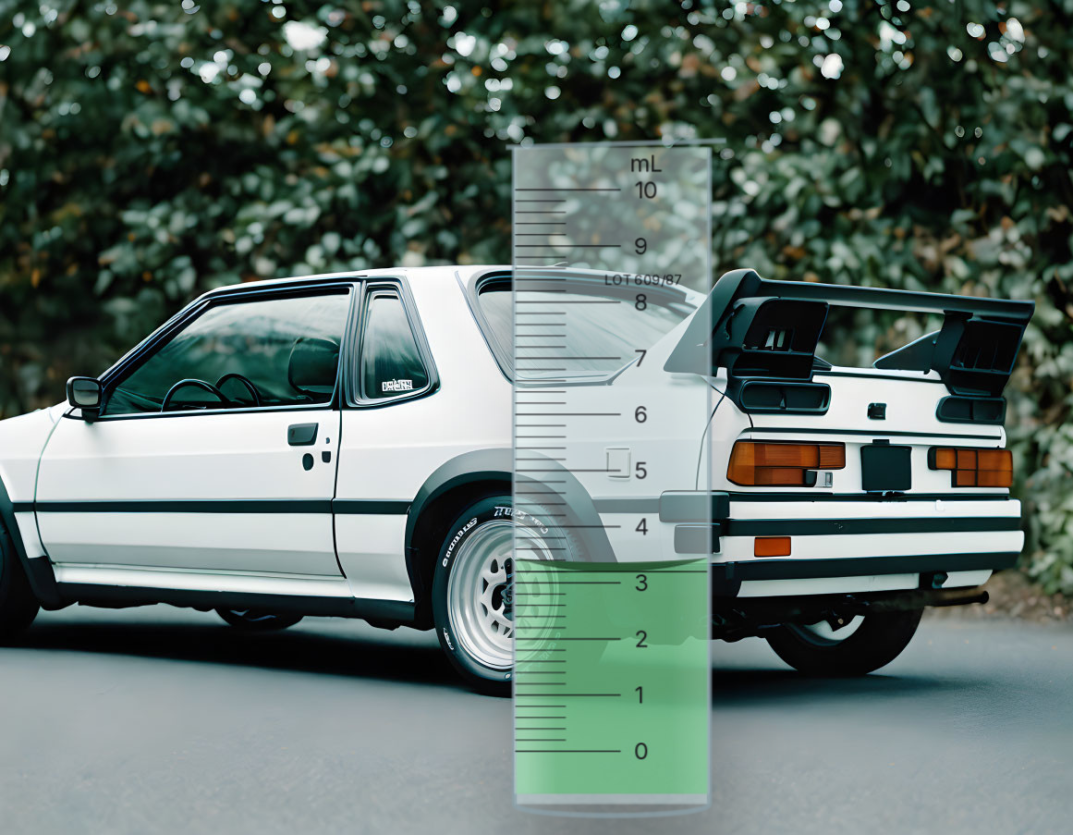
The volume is 3.2 mL
